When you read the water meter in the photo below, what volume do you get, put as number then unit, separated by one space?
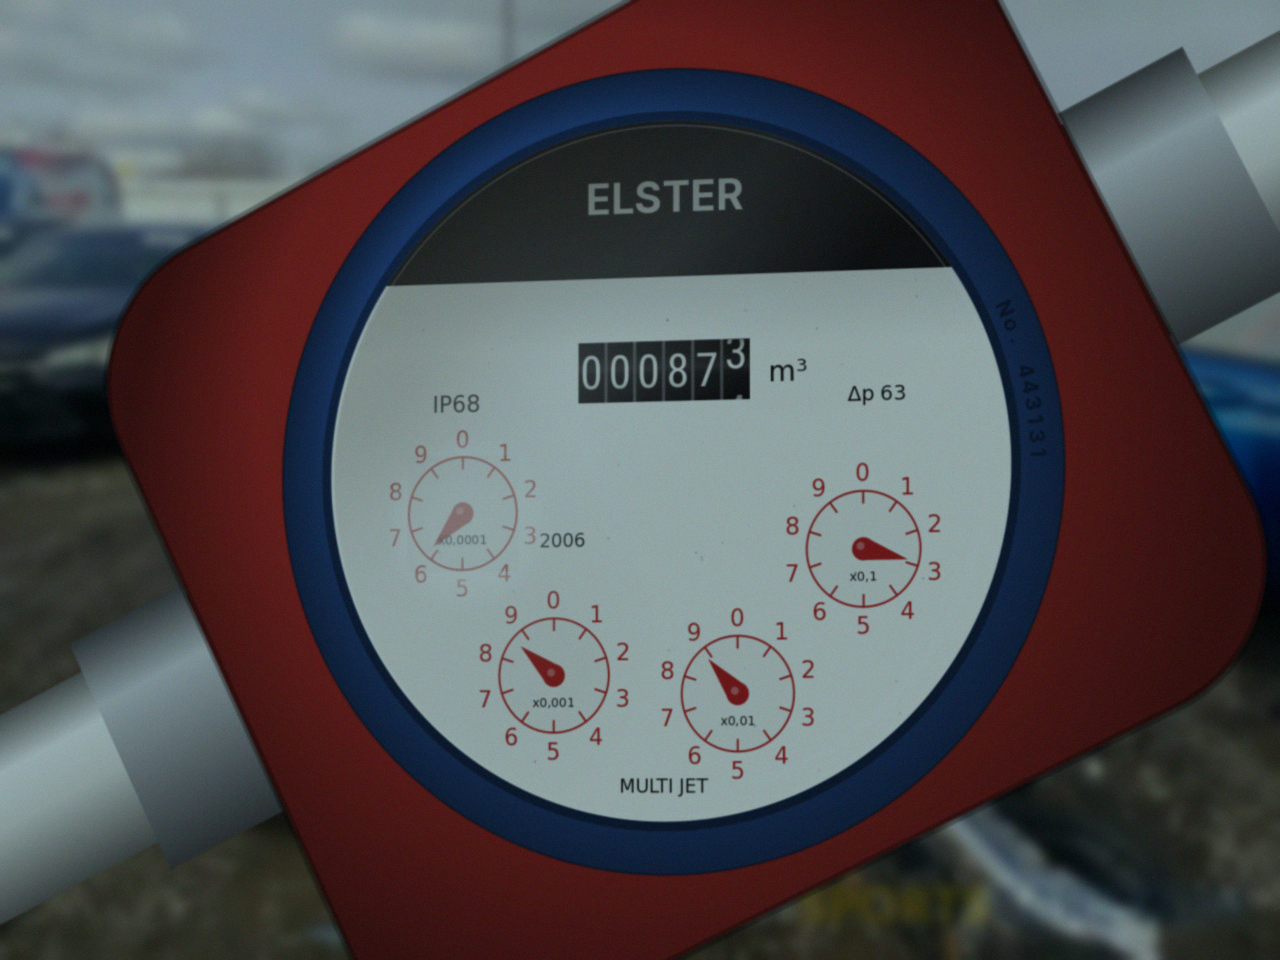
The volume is 873.2886 m³
